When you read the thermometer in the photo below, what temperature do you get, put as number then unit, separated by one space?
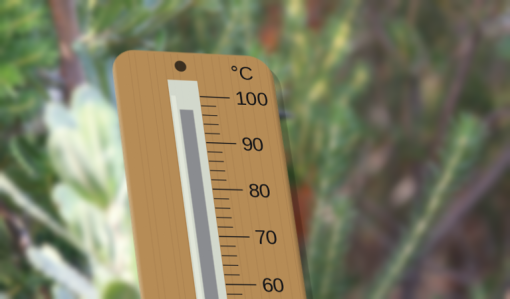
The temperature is 97 °C
